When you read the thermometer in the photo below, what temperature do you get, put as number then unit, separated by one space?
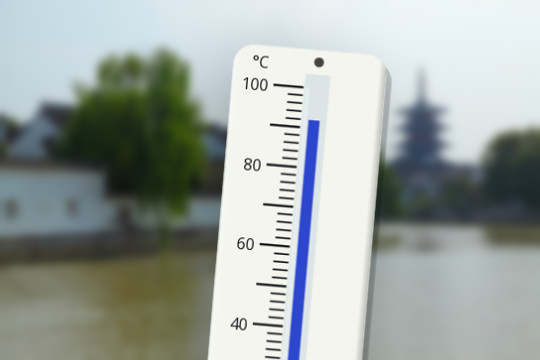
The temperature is 92 °C
